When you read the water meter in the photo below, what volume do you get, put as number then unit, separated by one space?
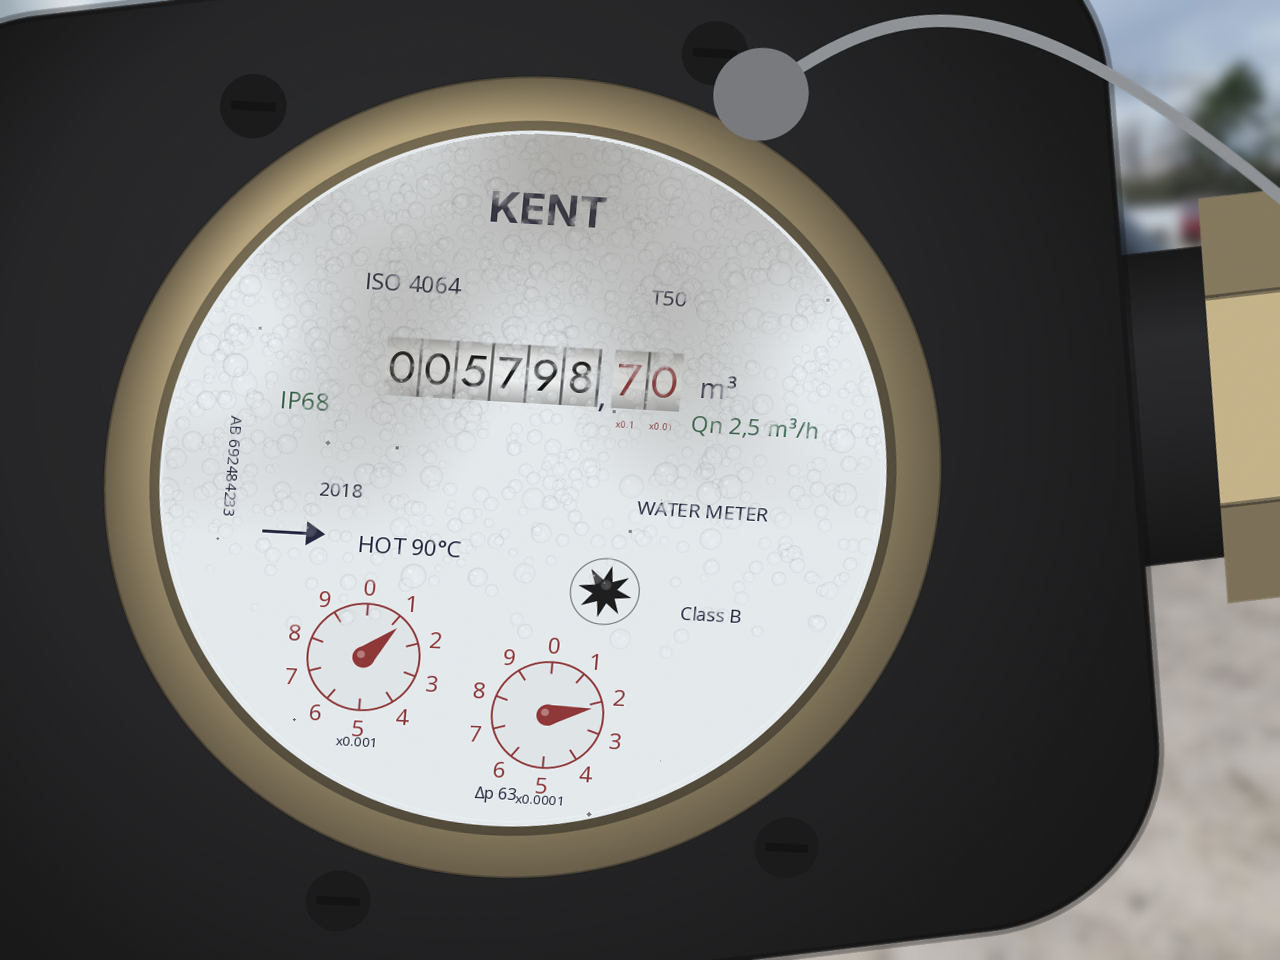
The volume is 5798.7012 m³
